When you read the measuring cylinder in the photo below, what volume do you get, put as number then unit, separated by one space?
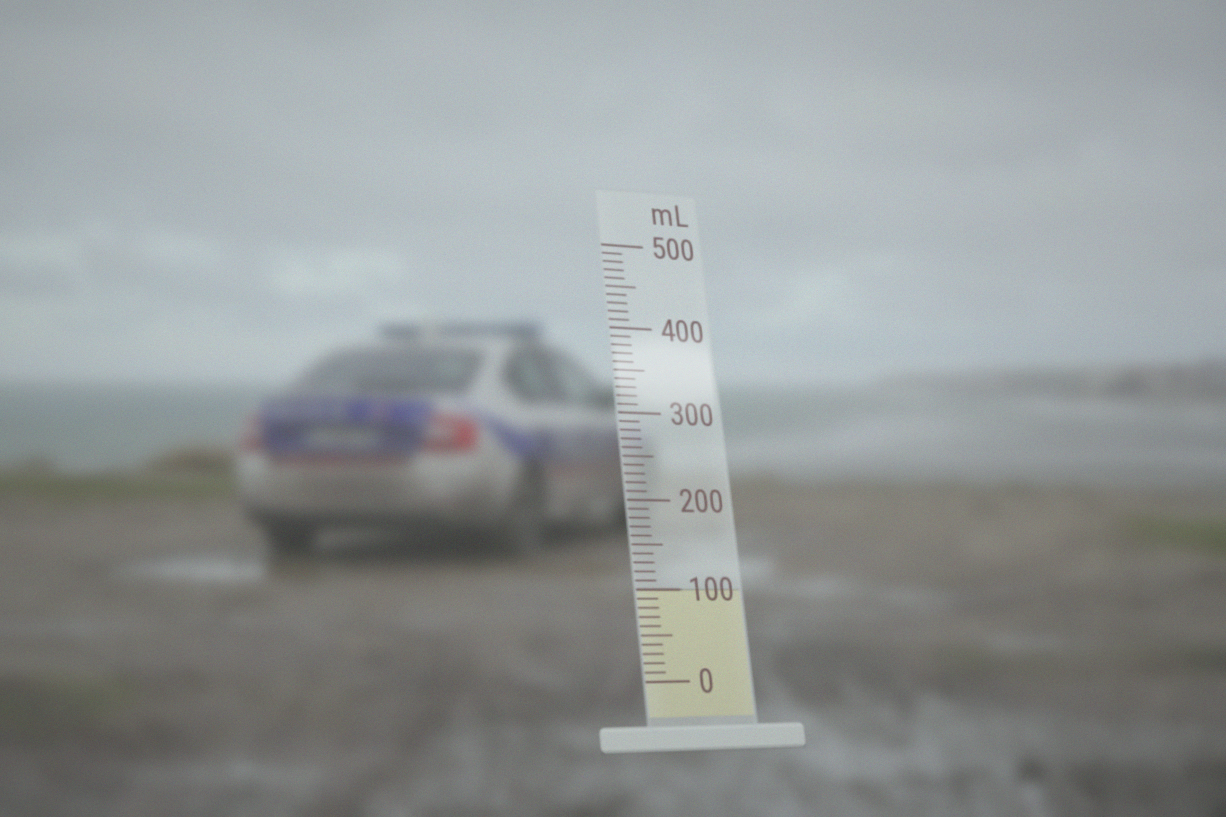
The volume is 100 mL
